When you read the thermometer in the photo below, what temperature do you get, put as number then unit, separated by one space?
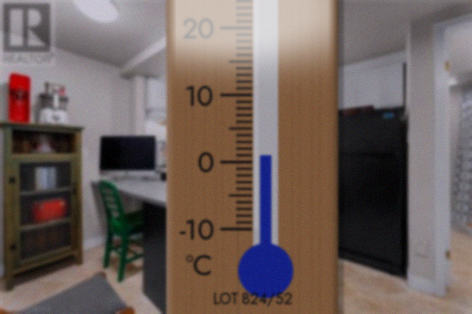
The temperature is 1 °C
